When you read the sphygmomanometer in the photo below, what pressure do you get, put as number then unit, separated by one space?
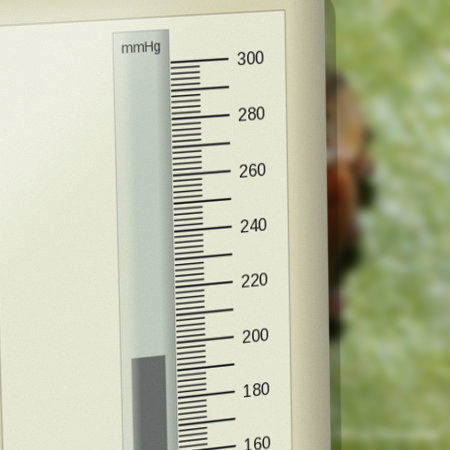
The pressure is 196 mmHg
